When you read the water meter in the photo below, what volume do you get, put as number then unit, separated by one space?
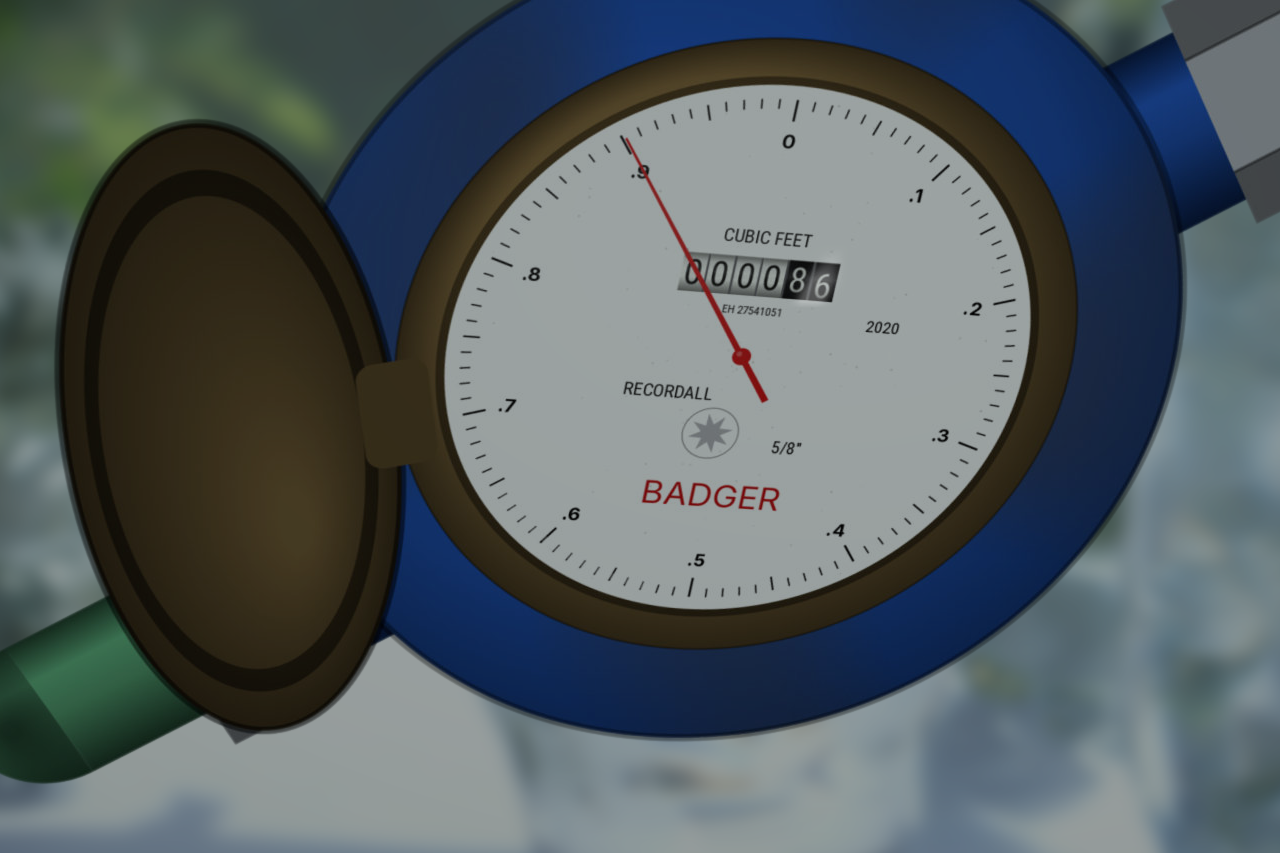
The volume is 85.90 ft³
